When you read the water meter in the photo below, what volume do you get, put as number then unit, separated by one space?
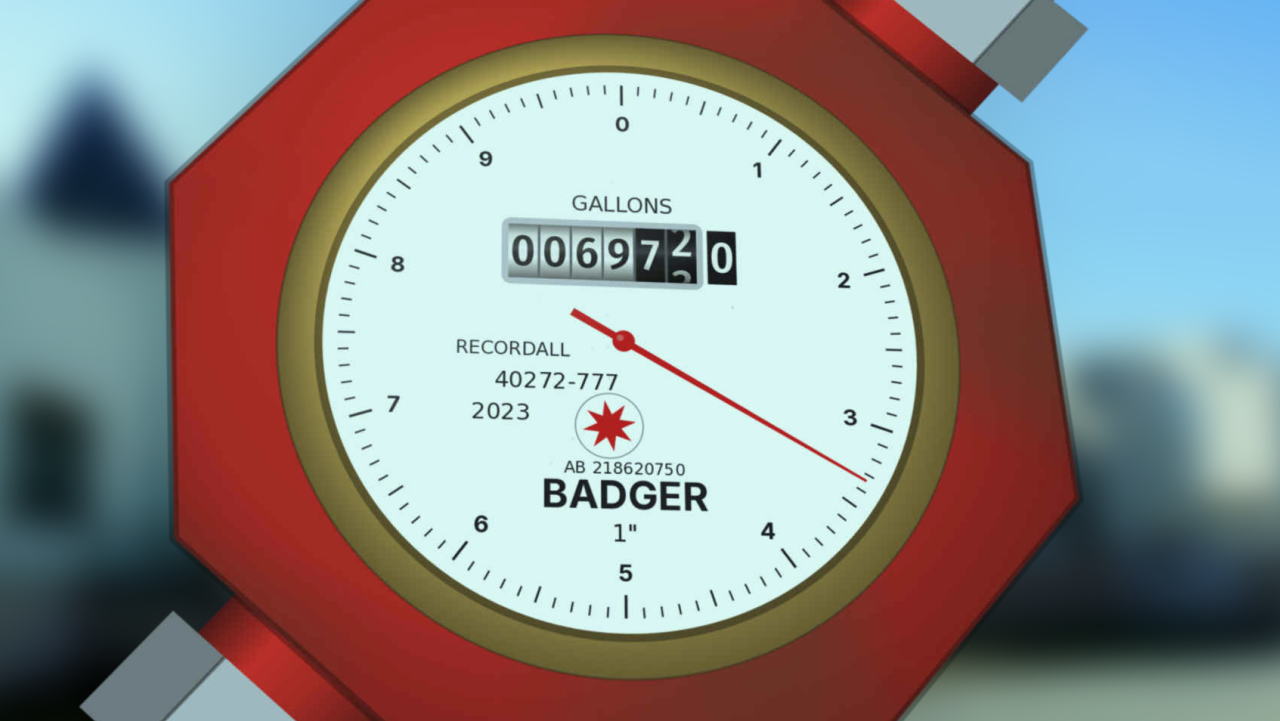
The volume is 69723.3 gal
